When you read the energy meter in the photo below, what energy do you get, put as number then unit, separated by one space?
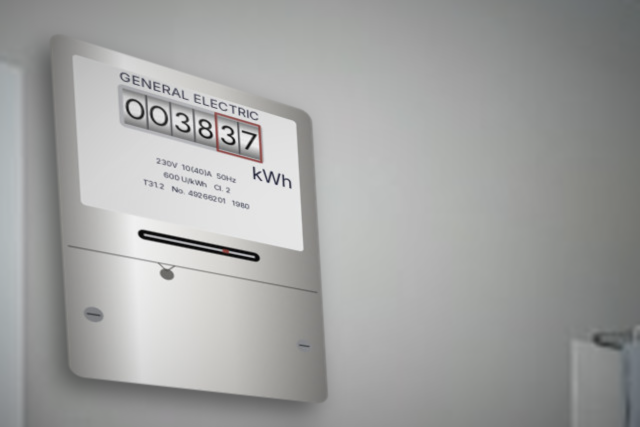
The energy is 38.37 kWh
